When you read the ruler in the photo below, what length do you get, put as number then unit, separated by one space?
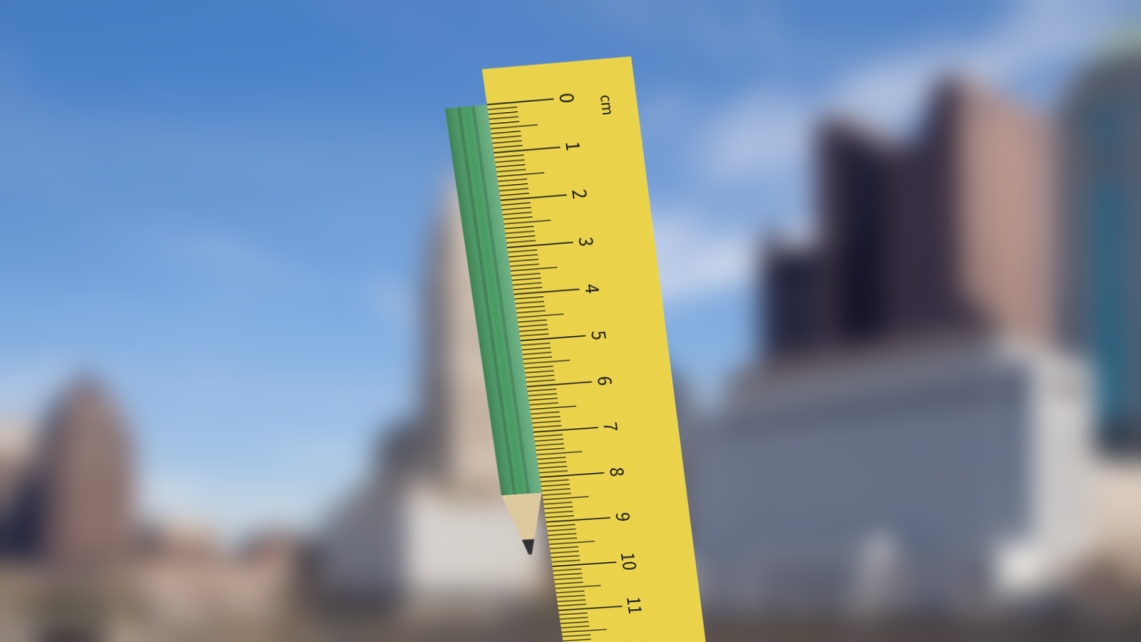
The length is 9.7 cm
